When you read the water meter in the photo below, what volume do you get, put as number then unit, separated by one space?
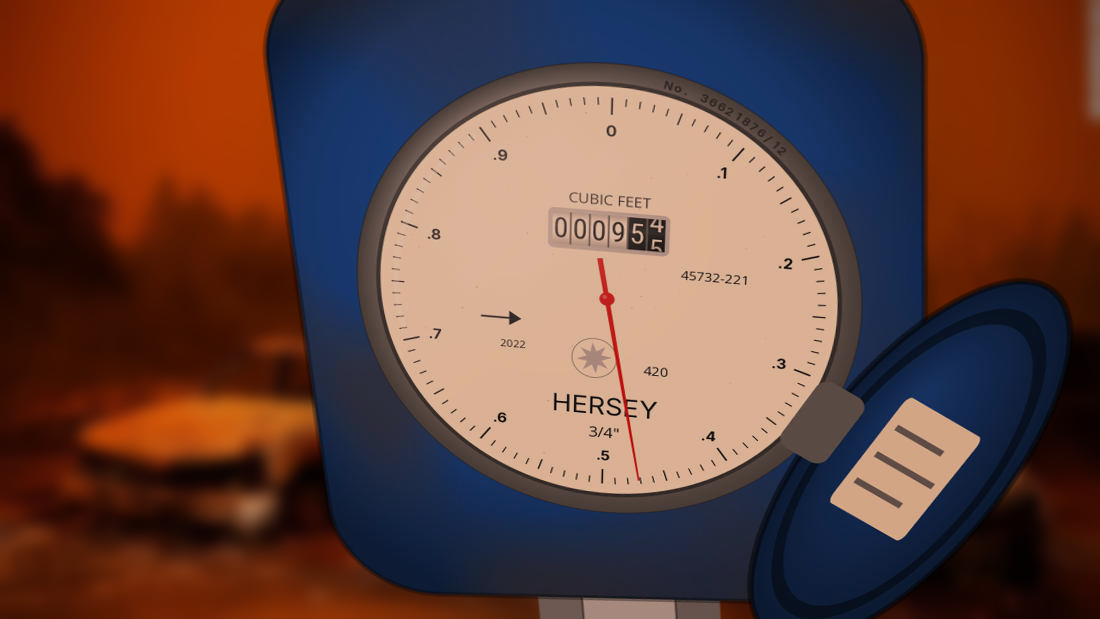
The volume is 954.47 ft³
